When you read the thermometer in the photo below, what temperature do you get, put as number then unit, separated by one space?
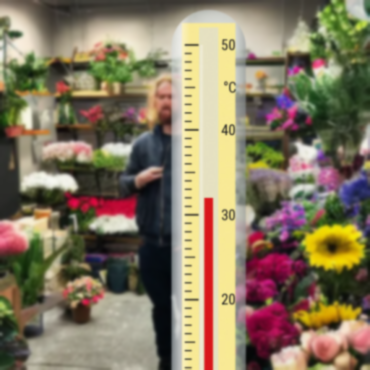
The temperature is 32 °C
